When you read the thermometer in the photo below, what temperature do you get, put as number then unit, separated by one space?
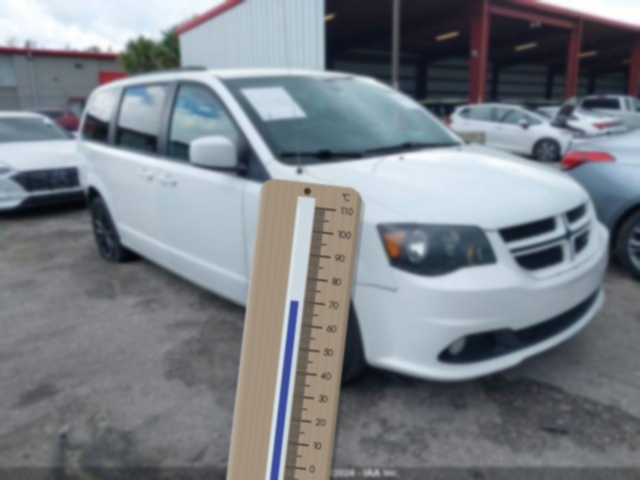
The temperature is 70 °C
